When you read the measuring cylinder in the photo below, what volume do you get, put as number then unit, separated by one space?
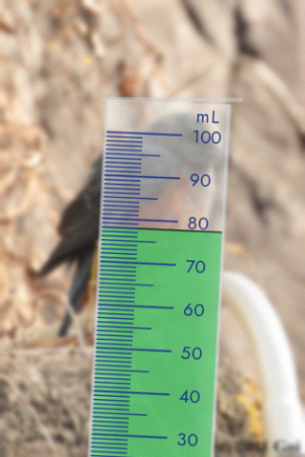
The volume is 78 mL
